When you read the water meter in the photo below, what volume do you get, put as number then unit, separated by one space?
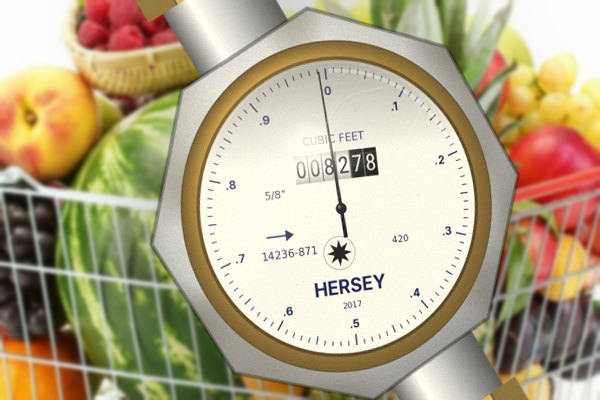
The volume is 8277.99 ft³
